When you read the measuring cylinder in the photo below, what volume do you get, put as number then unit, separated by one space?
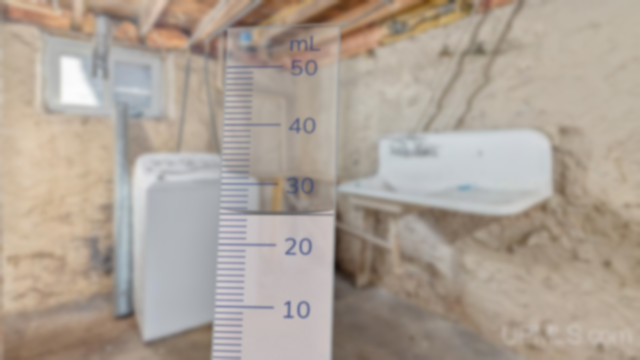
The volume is 25 mL
